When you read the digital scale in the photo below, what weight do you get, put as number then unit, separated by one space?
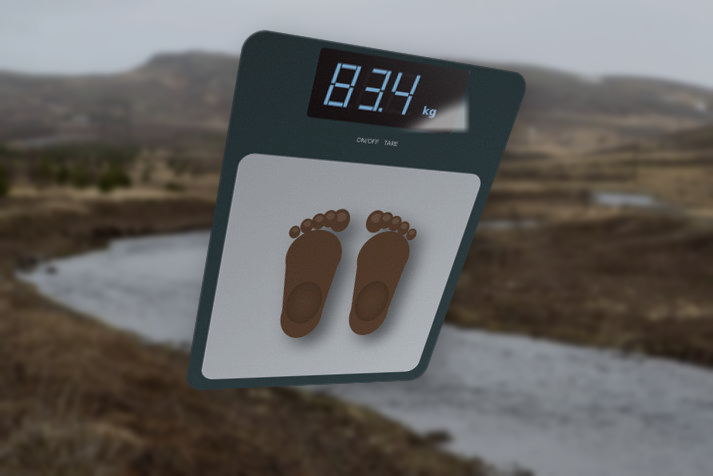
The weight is 83.4 kg
